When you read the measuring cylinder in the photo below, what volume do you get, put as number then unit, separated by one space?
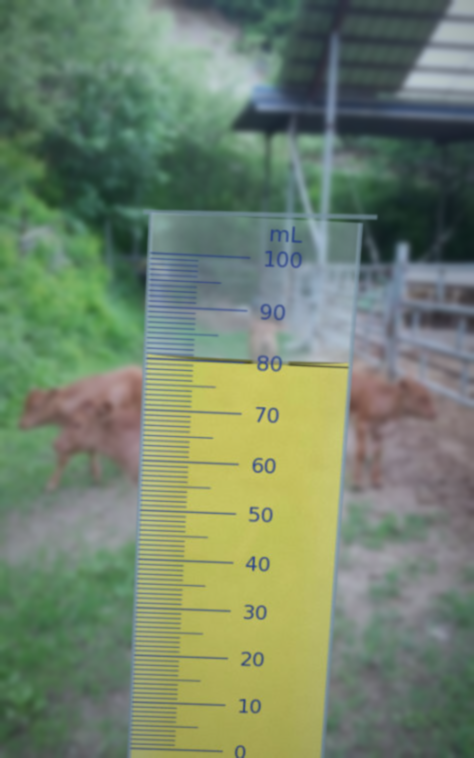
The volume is 80 mL
